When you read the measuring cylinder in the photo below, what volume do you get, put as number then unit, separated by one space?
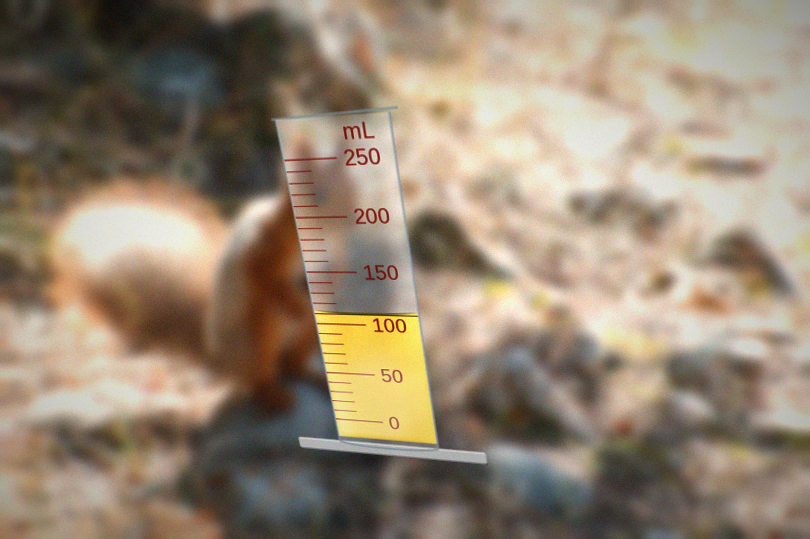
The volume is 110 mL
